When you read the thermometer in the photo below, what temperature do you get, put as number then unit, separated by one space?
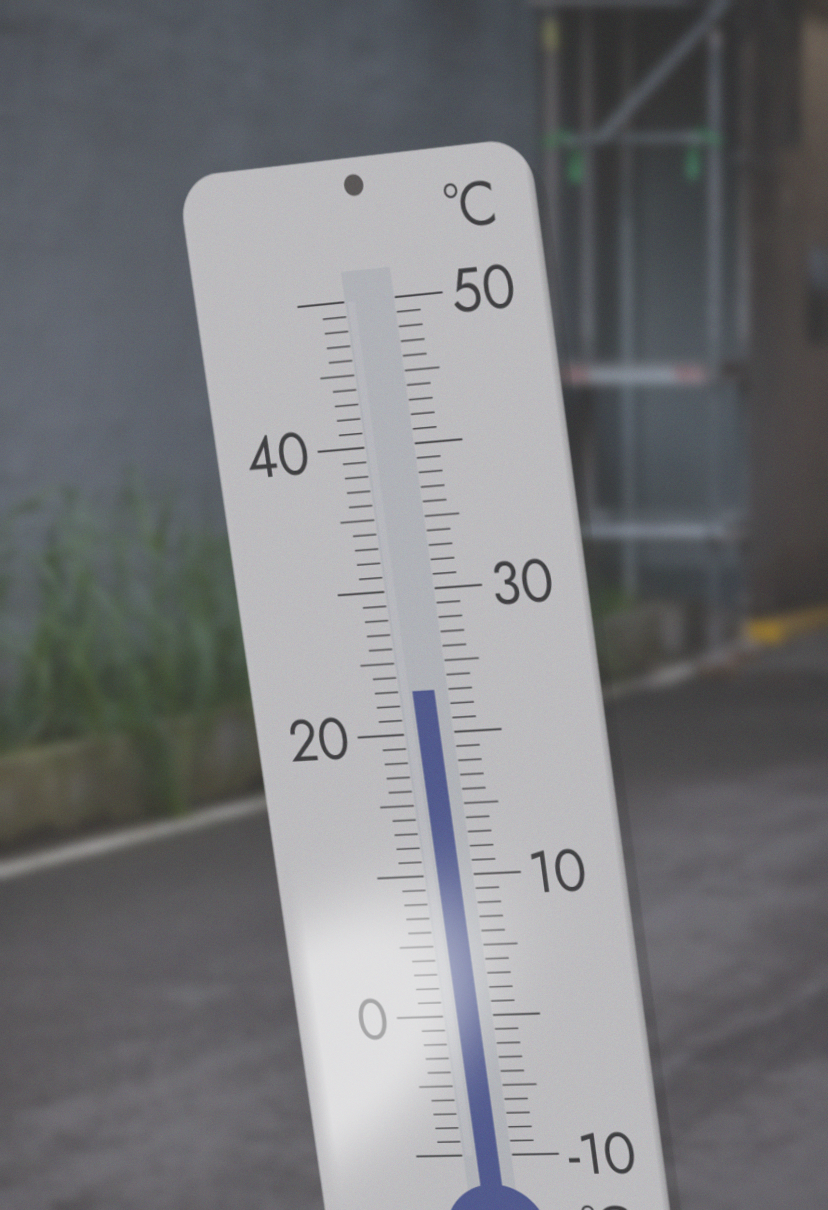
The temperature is 23 °C
